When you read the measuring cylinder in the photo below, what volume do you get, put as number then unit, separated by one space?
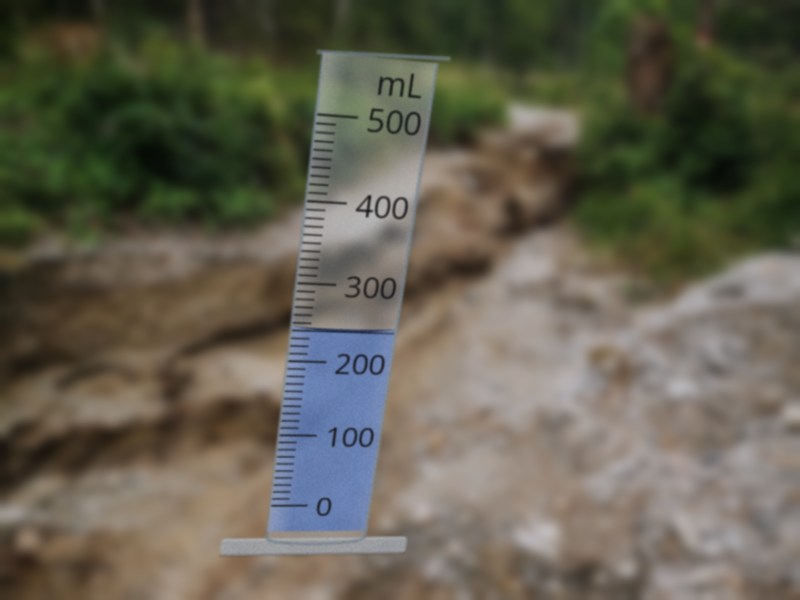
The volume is 240 mL
